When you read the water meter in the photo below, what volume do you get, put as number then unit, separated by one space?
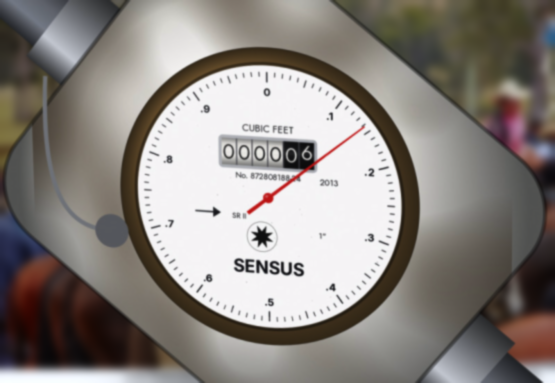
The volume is 6.14 ft³
